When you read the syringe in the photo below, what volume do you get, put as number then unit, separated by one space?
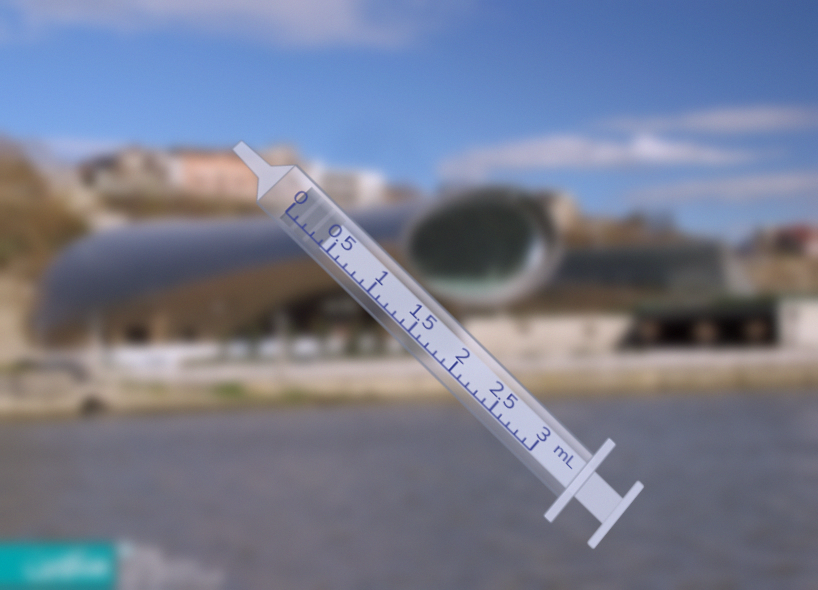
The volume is 0 mL
